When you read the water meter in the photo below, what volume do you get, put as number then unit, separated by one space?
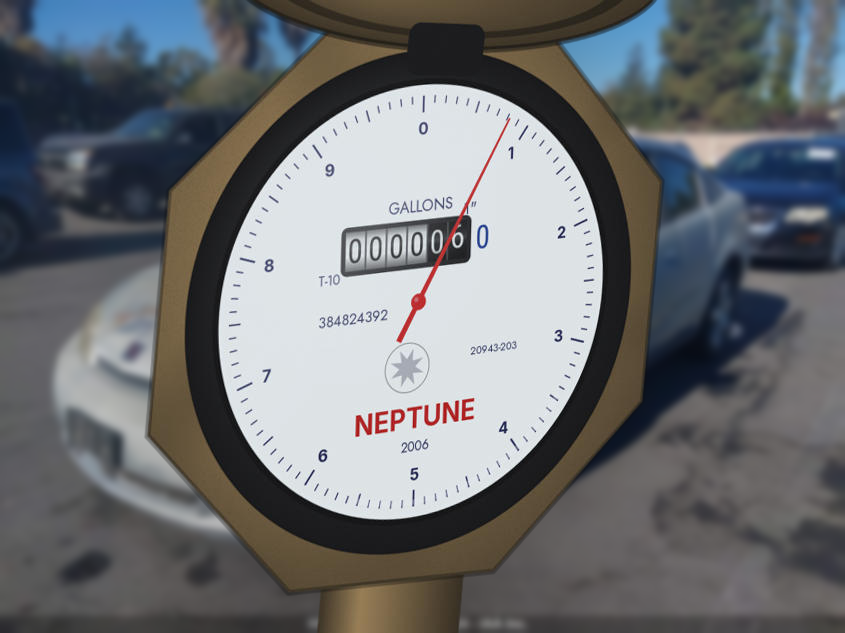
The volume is 60.8 gal
